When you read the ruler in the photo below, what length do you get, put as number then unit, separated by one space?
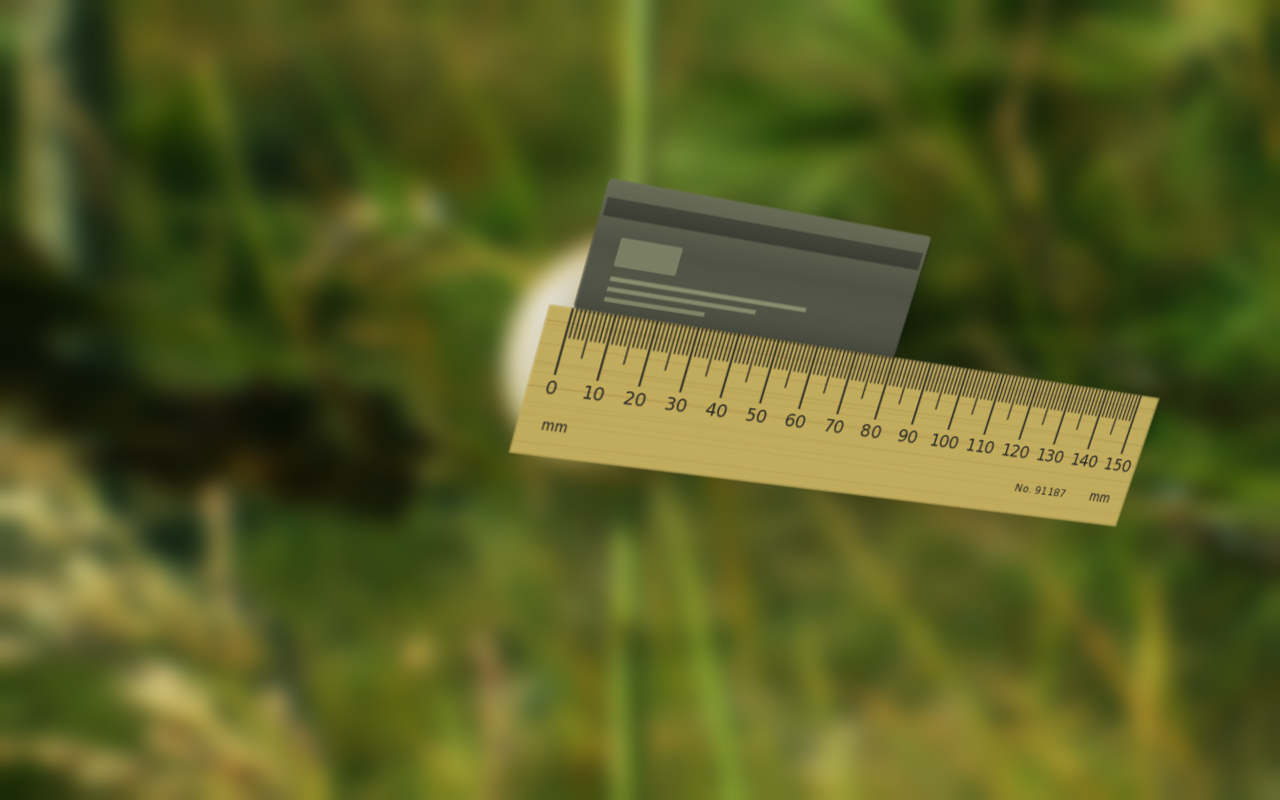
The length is 80 mm
